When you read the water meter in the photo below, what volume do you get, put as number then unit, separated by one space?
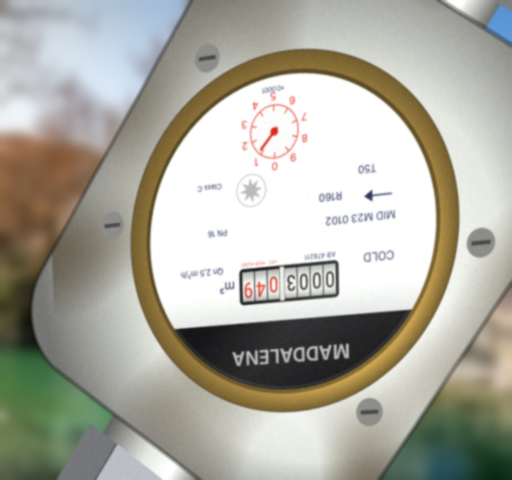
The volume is 3.0491 m³
